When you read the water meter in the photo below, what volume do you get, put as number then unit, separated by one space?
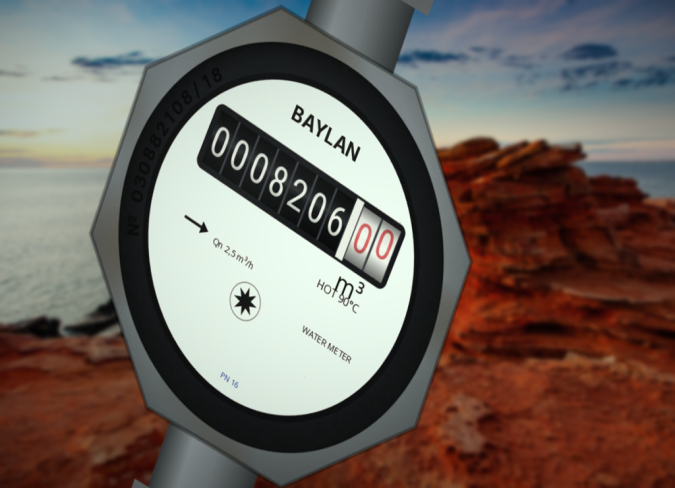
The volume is 8206.00 m³
